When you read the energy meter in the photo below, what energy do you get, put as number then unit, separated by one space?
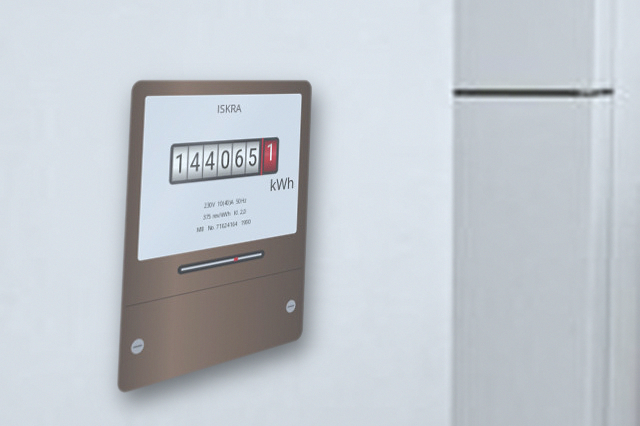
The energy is 144065.1 kWh
